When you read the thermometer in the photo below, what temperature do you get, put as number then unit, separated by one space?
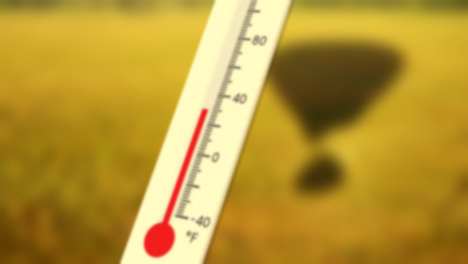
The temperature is 30 °F
